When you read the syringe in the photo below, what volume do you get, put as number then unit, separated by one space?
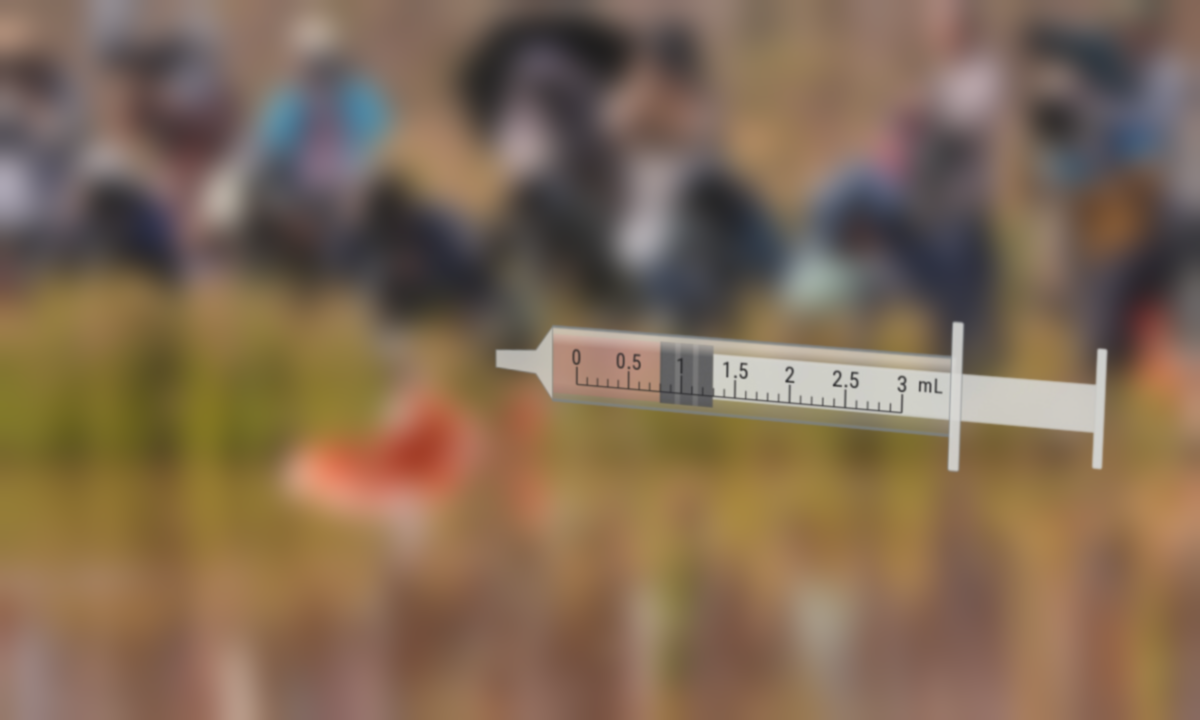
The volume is 0.8 mL
